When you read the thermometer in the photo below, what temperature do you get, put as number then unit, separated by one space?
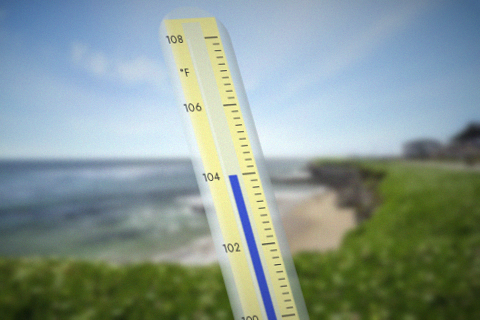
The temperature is 104 °F
